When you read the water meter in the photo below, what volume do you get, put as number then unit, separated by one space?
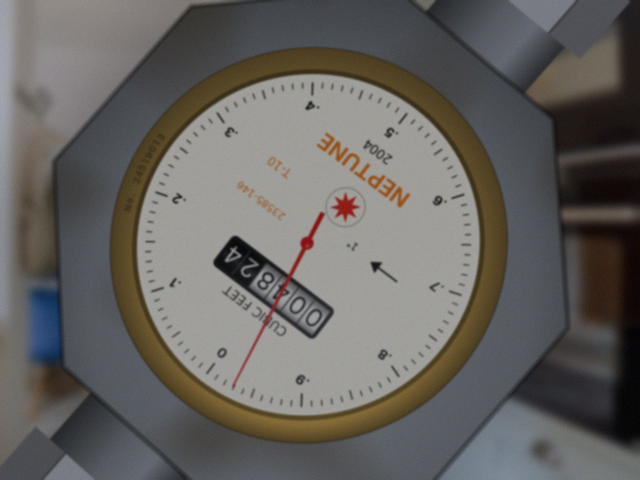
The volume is 4823.97 ft³
